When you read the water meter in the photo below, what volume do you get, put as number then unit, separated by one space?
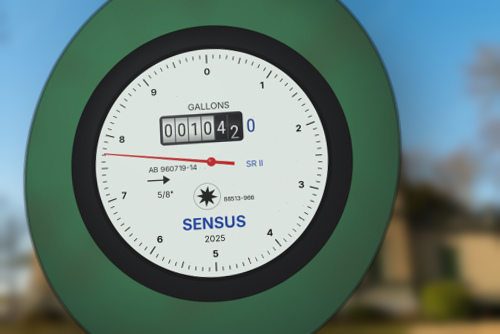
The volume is 10417.7 gal
